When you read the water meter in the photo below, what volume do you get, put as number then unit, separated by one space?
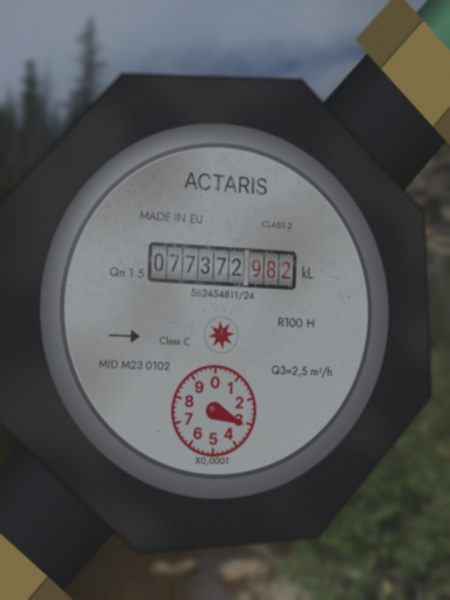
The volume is 77372.9823 kL
